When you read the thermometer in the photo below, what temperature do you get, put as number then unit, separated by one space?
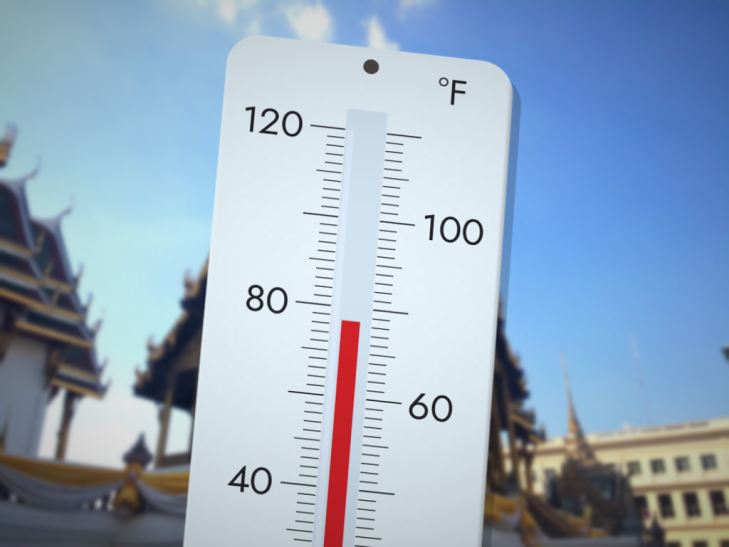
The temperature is 77 °F
